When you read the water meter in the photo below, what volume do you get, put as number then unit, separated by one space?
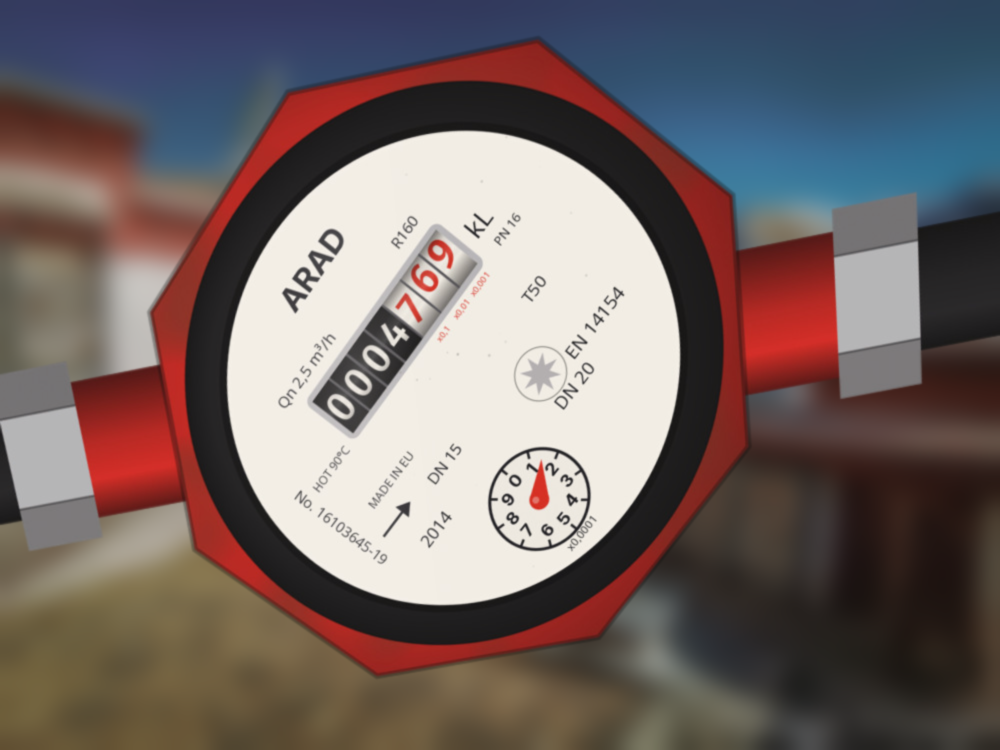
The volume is 4.7691 kL
